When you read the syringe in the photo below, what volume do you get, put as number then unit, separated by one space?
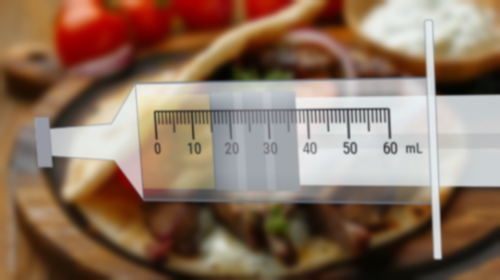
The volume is 15 mL
